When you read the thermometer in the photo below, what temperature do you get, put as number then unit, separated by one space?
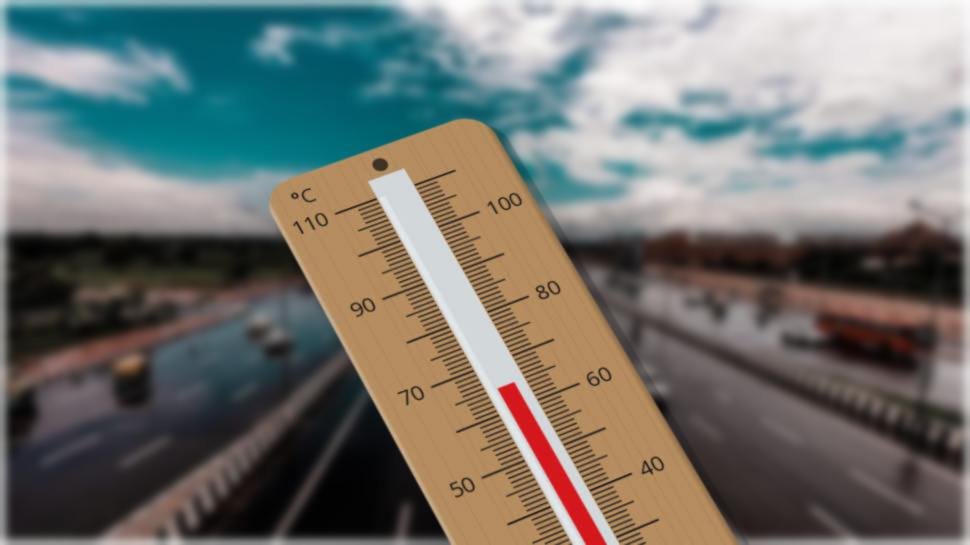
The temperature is 65 °C
